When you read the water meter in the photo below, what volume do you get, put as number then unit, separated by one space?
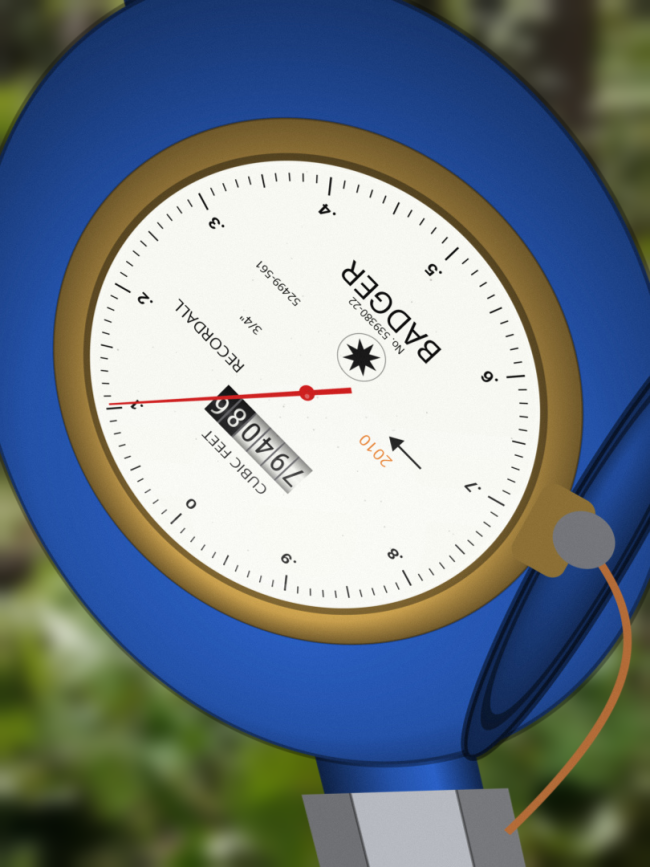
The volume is 794086.10 ft³
